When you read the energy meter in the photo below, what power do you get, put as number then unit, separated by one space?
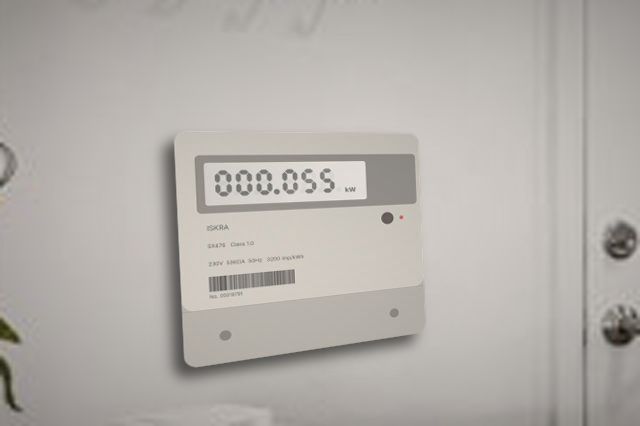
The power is 0.055 kW
